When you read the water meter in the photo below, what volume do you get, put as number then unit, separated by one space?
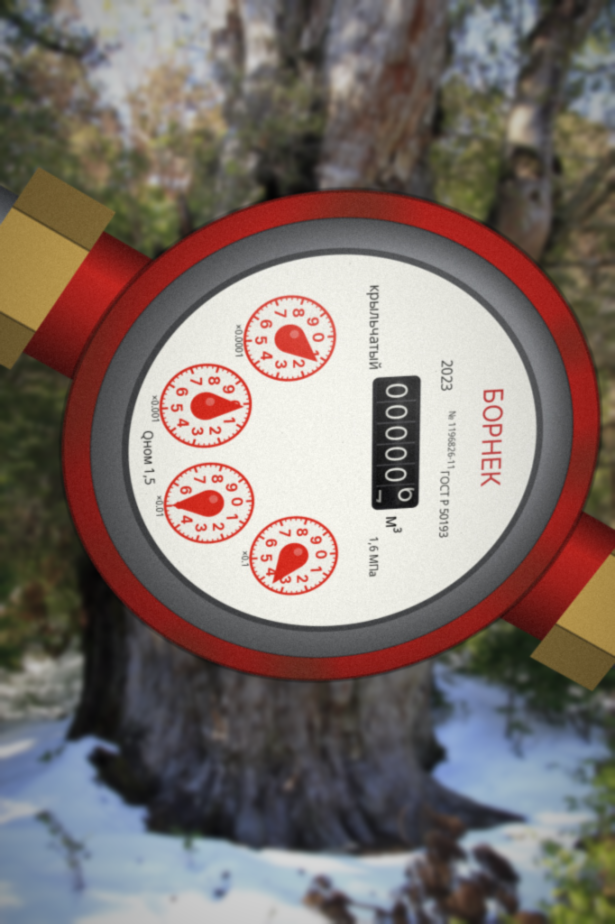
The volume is 6.3501 m³
